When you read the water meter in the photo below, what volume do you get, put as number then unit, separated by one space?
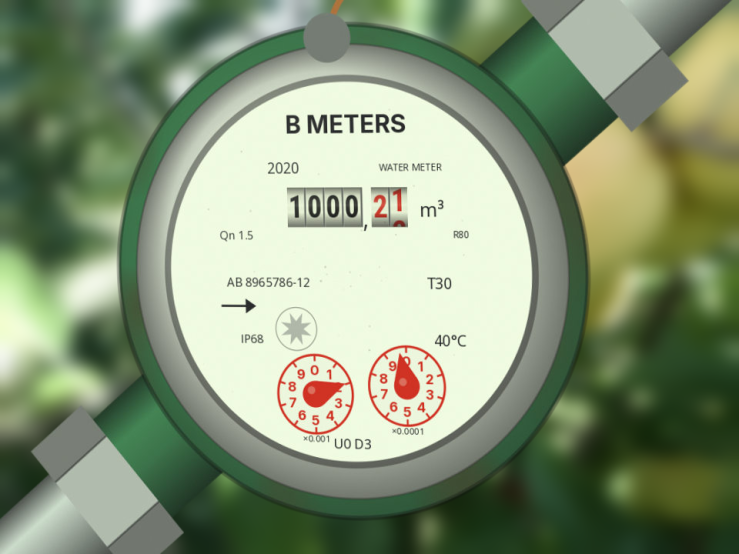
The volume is 1000.2119 m³
